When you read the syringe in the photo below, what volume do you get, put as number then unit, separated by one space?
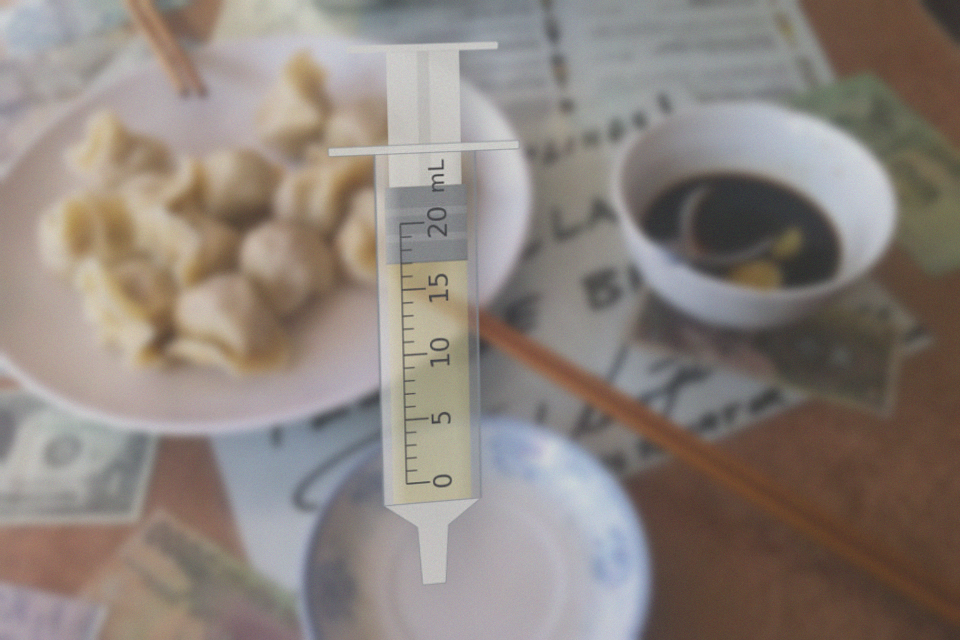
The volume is 17 mL
